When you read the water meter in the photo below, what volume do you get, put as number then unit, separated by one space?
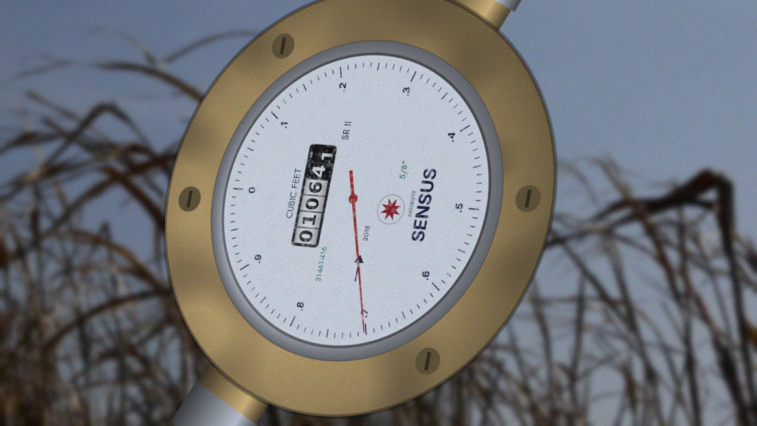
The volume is 10640.70 ft³
